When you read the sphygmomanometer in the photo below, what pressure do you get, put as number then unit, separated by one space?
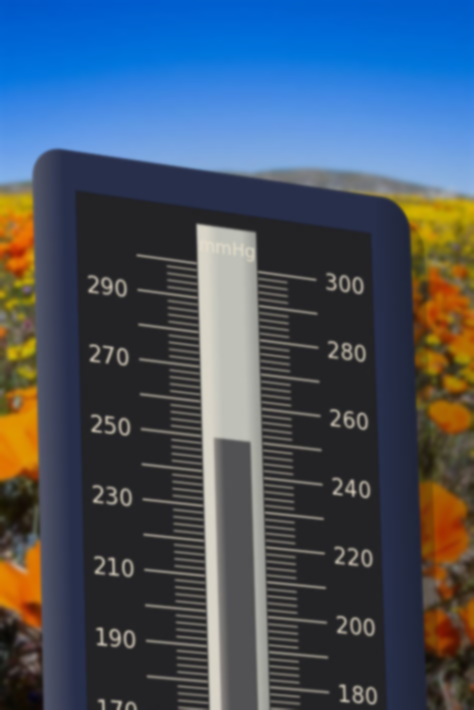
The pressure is 250 mmHg
